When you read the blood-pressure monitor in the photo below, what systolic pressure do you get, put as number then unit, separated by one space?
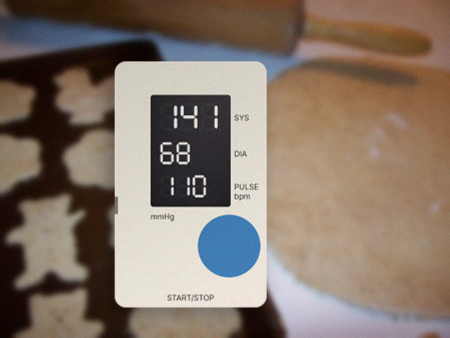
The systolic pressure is 141 mmHg
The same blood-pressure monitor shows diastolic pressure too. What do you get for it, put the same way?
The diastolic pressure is 68 mmHg
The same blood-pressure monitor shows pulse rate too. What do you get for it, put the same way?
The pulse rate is 110 bpm
